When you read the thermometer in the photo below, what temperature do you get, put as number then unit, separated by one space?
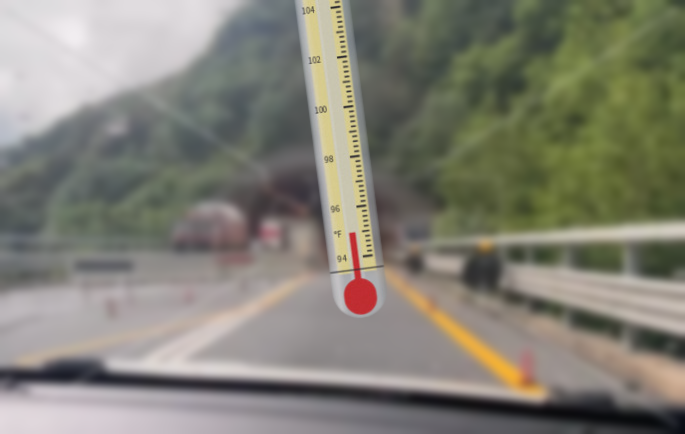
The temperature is 95 °F
